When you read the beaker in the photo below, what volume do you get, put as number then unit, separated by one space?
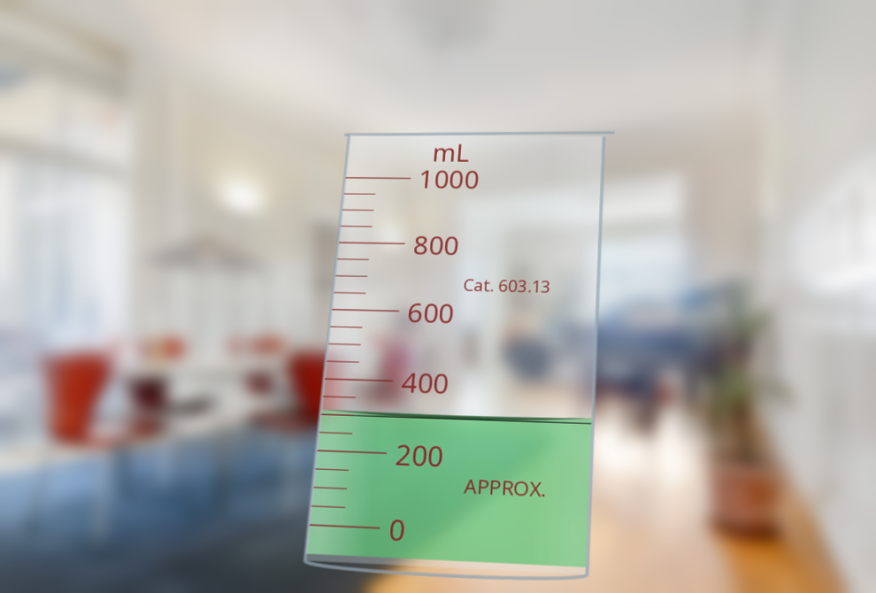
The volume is 300 mL
